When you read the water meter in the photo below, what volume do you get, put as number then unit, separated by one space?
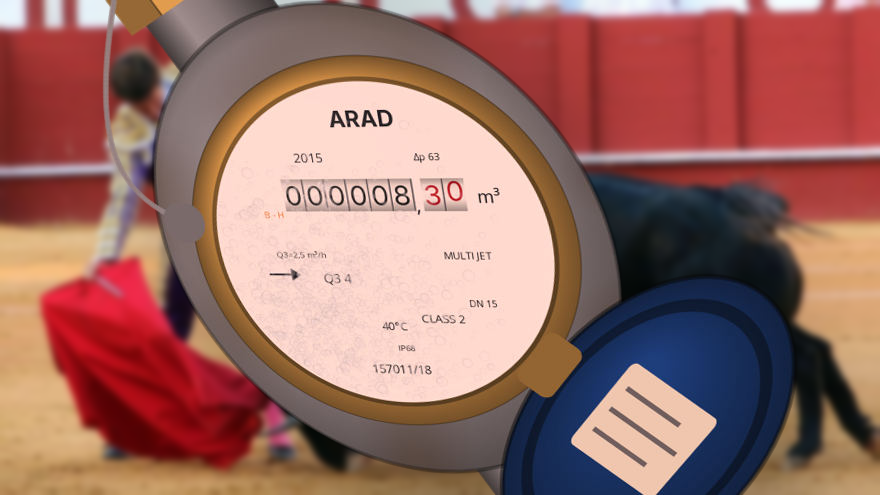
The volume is 8.30 m³
